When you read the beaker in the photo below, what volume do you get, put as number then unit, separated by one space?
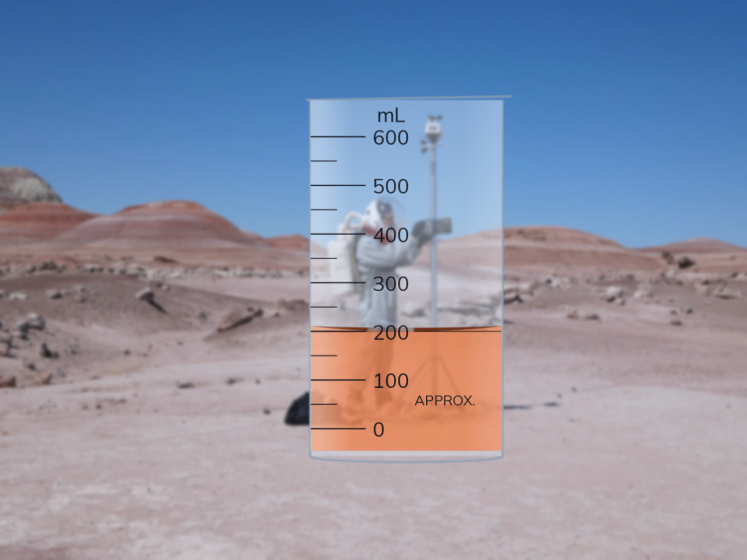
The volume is 200 mL
